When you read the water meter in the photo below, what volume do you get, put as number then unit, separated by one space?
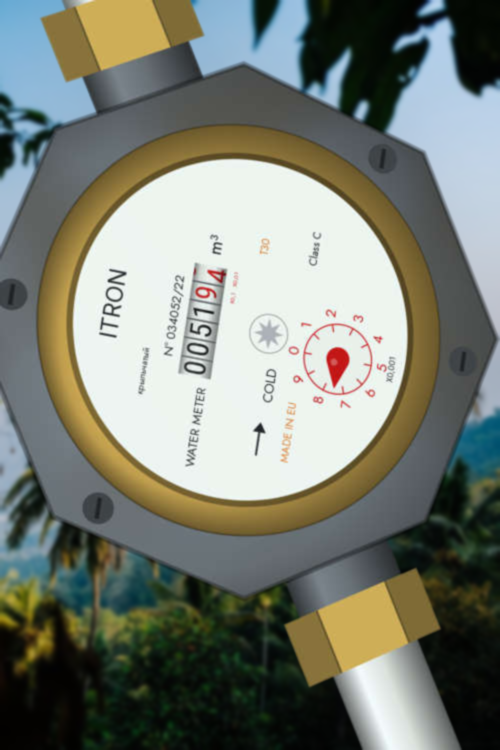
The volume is 51.937 m³
